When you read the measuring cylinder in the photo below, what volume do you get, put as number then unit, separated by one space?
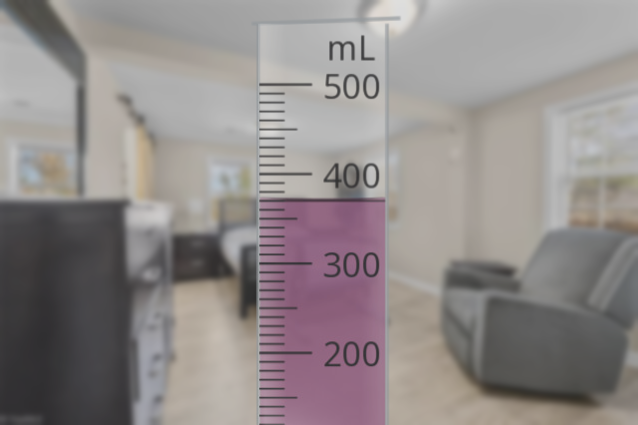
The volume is 370 mL
